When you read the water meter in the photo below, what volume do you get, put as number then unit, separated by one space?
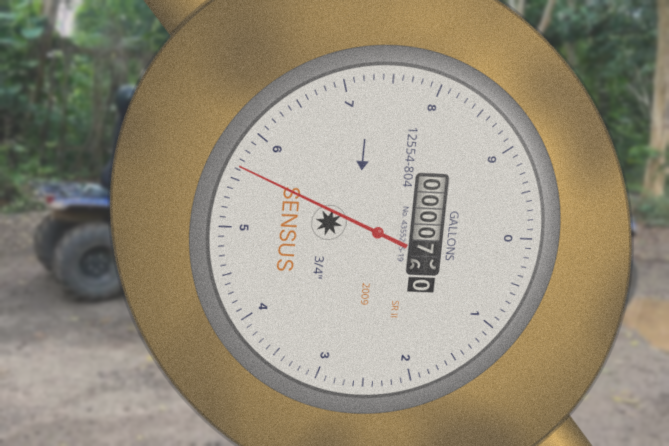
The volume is 755.6 gal
